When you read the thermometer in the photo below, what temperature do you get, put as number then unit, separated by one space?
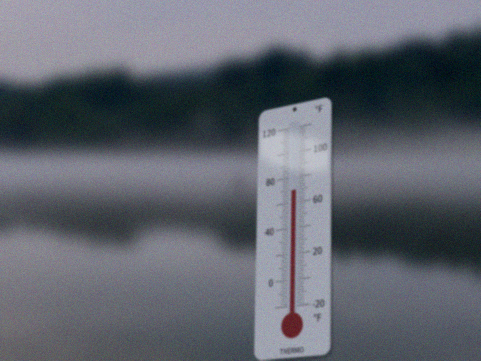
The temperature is 70 °F
